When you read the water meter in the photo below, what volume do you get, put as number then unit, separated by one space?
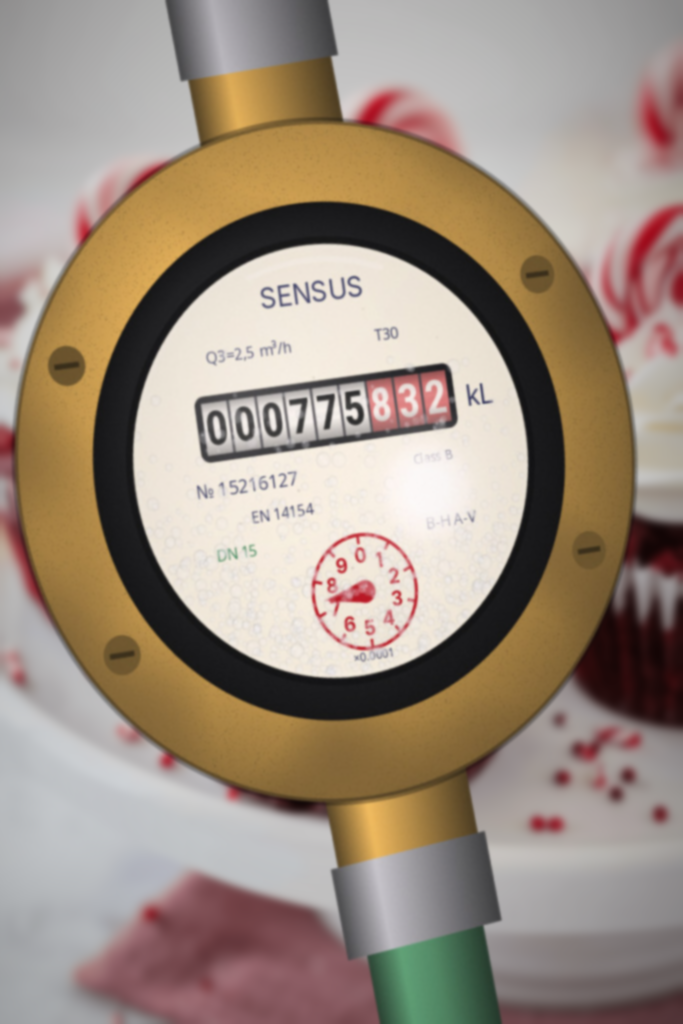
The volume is 775.8327 kL
